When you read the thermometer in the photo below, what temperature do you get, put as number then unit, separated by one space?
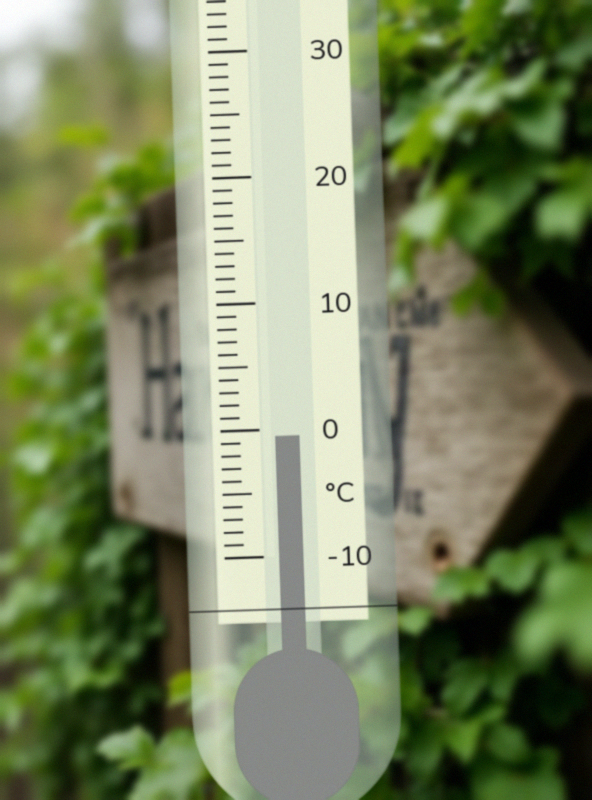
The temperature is -0.5 °C
